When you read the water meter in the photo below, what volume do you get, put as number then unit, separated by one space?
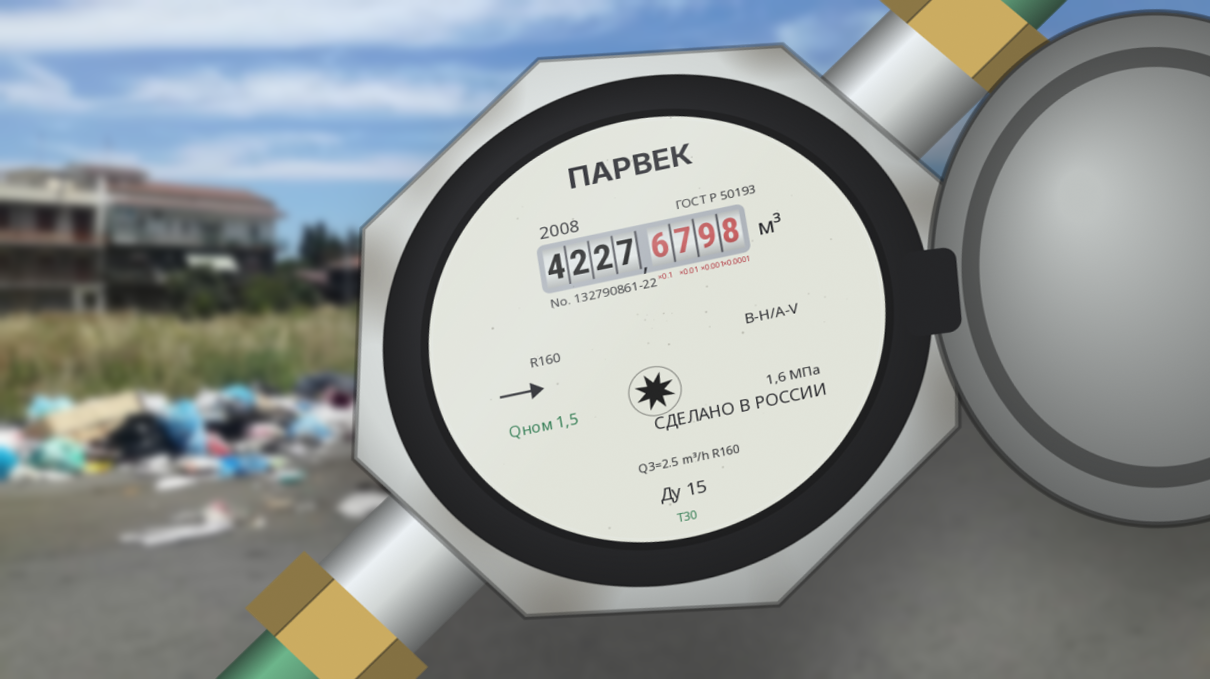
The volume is 4227.6798 m³
